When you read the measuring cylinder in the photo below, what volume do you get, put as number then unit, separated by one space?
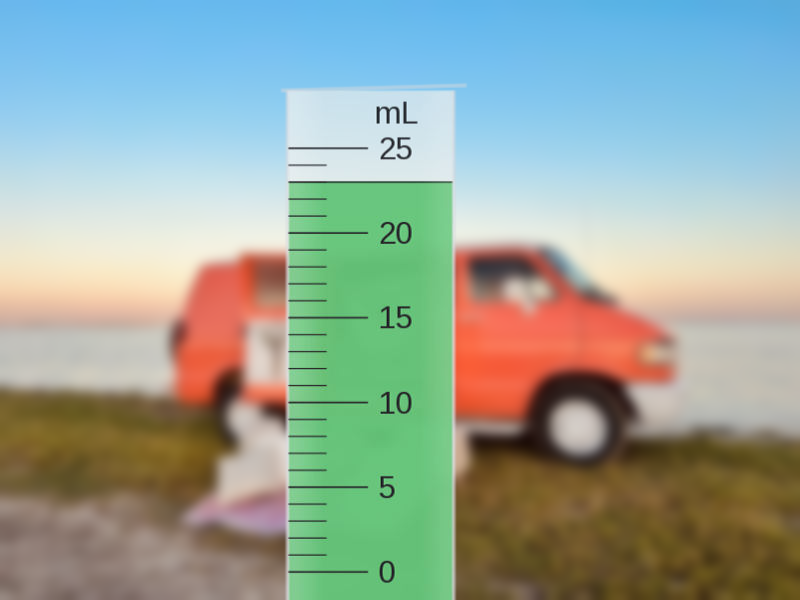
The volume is 23 mL
